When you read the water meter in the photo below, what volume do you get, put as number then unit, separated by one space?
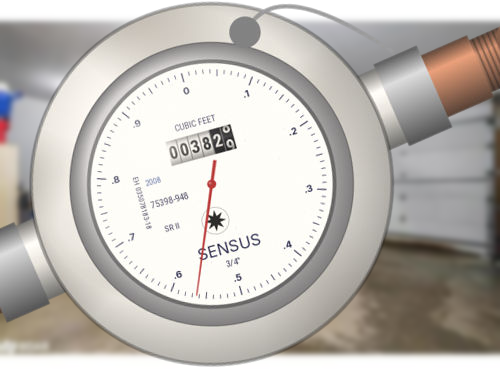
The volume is 3828.56 ft³
